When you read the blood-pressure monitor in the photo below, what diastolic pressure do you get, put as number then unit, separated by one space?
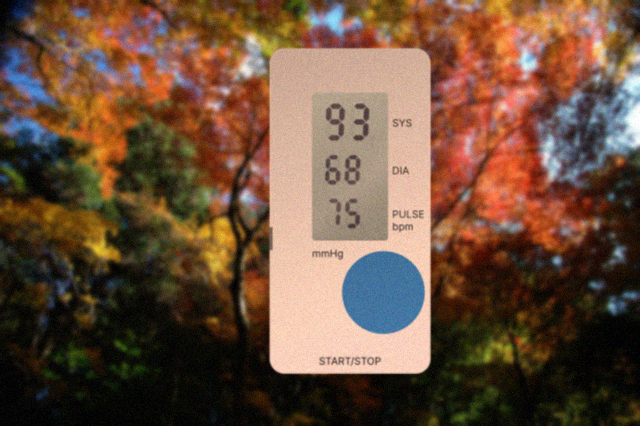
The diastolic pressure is 68 mmHg
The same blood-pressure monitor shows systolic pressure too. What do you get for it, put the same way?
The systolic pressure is 93 mmHg
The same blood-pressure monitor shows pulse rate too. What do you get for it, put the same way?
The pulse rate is 75 bpm
